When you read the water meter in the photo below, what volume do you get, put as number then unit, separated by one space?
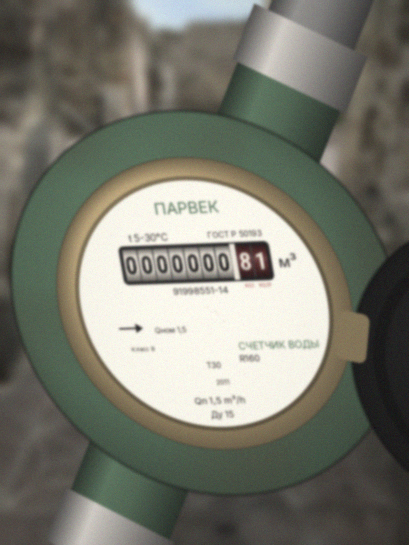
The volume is 0.81 m³
